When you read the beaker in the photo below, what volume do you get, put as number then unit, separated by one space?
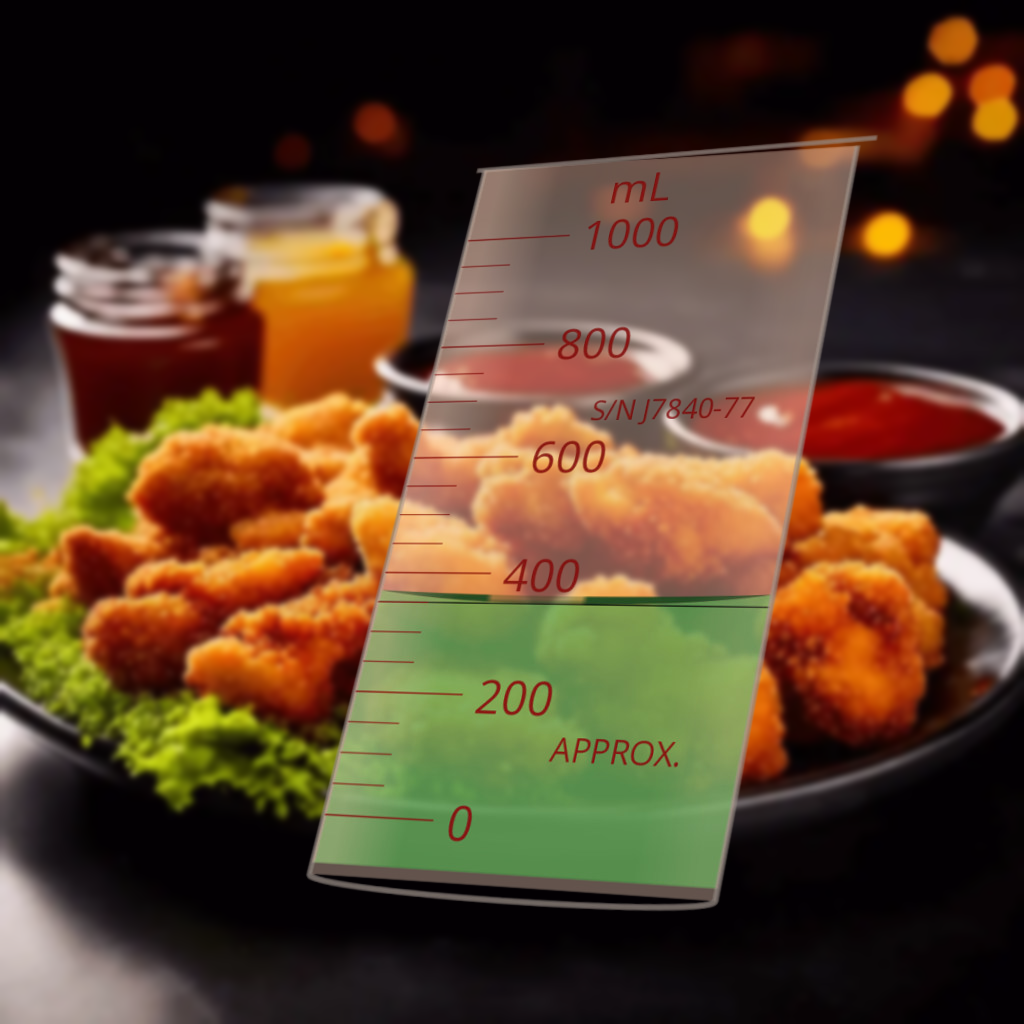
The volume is 350 mL
